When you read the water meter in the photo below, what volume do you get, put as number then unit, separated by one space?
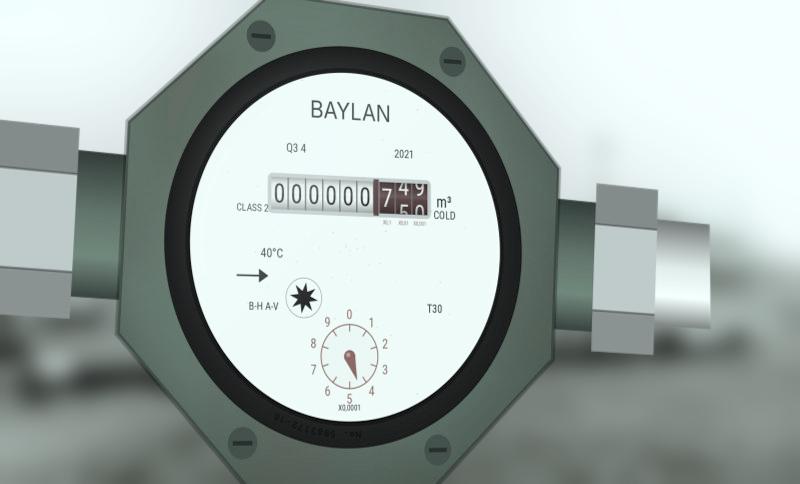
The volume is 0.7494 m³
